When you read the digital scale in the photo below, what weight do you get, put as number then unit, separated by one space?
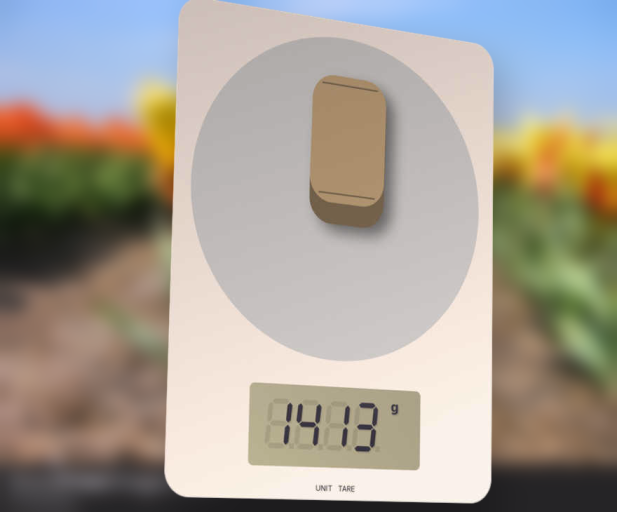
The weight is 1413 g
